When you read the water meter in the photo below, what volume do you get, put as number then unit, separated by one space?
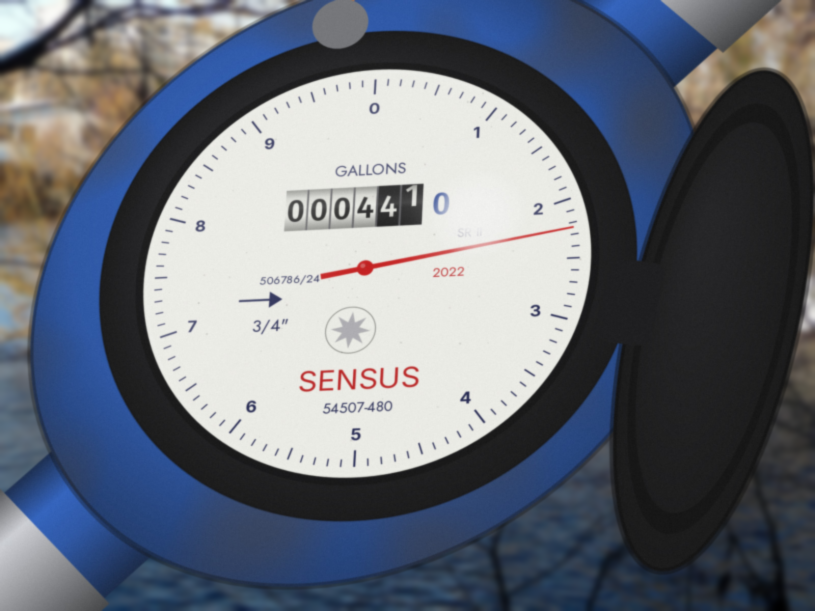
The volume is 4412.2 gal
